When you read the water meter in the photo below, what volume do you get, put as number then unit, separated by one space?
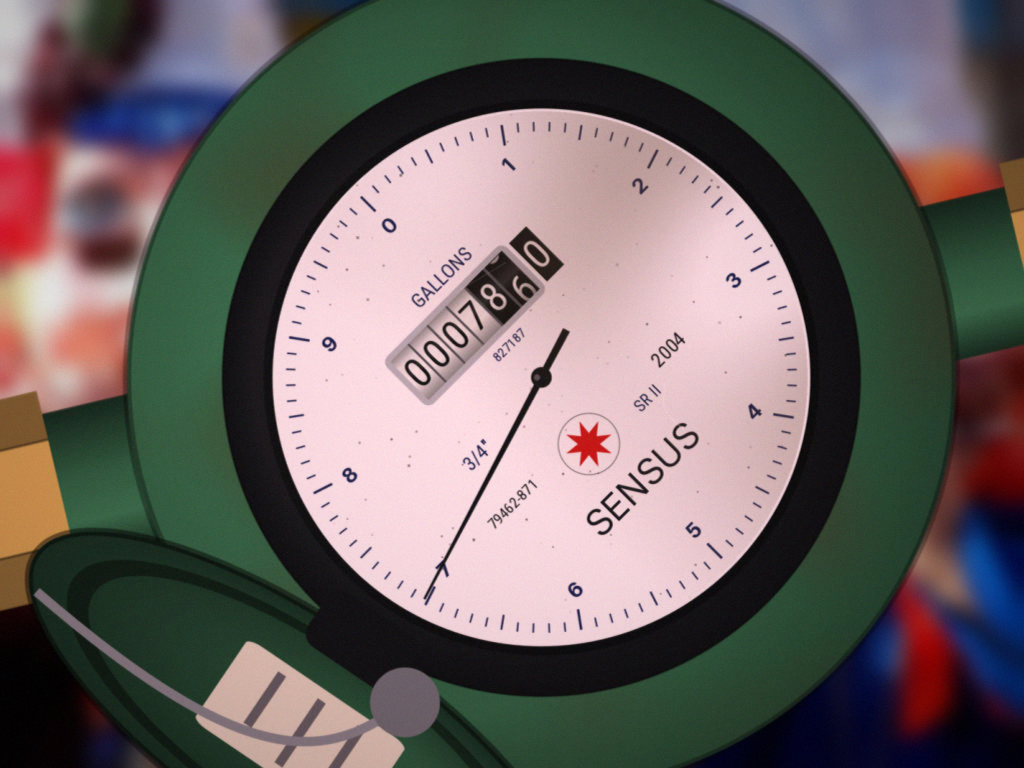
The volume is 7857.0 gal
